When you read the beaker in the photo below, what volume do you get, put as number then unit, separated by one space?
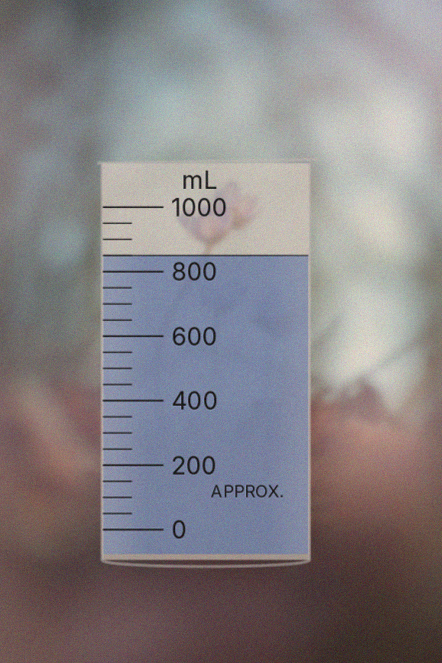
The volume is 850 mL
